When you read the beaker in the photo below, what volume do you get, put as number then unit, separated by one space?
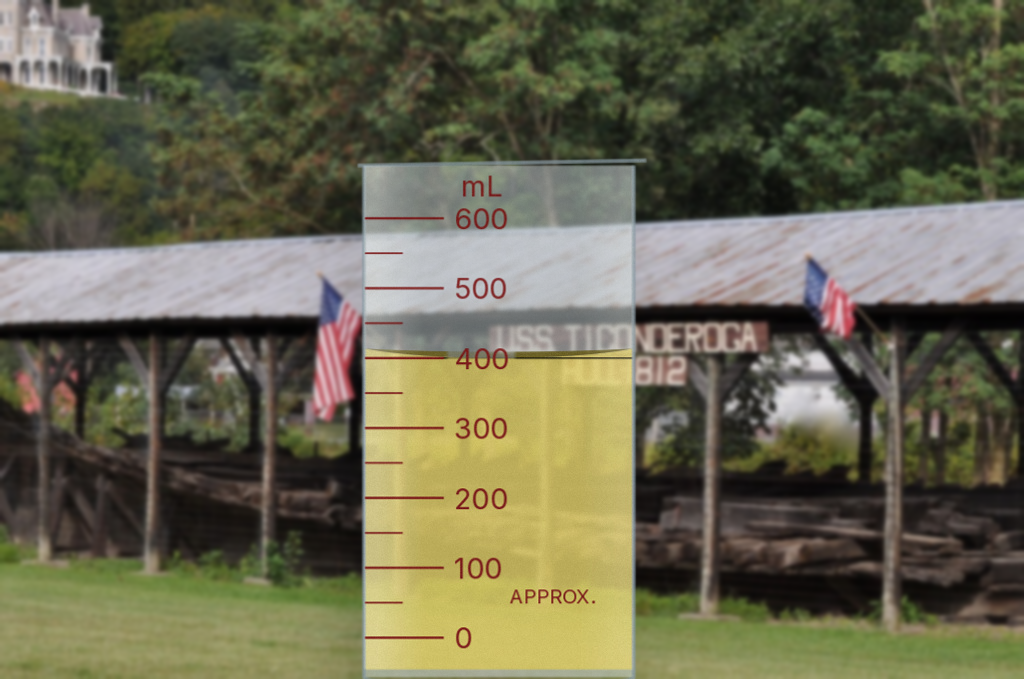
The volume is 400 mL
